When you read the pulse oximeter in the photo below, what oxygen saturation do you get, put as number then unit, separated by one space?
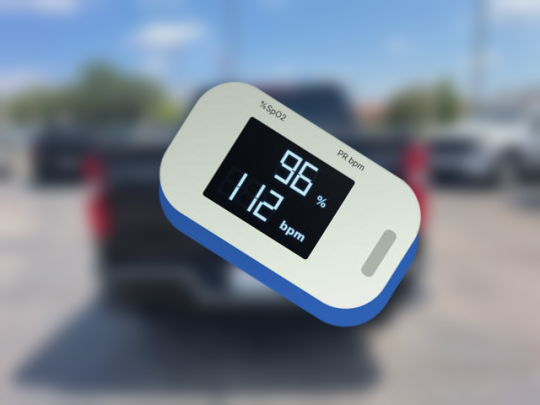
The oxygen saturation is 96 %
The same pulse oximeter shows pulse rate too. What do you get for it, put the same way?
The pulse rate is 112 bpm
